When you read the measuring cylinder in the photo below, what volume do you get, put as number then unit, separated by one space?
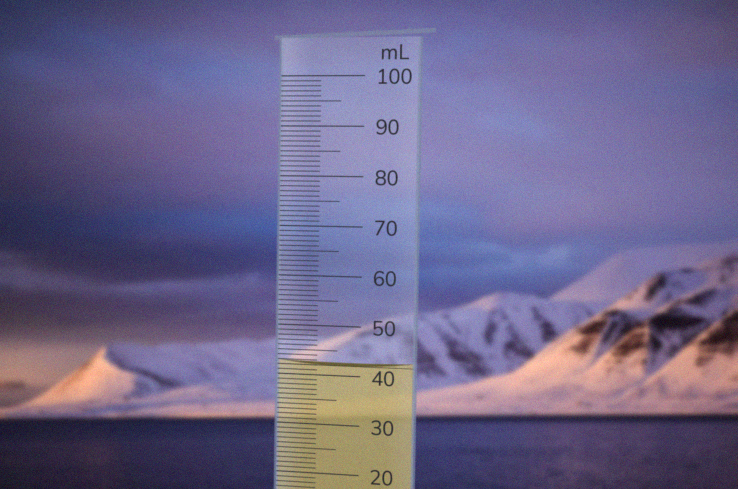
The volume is 42 mL
